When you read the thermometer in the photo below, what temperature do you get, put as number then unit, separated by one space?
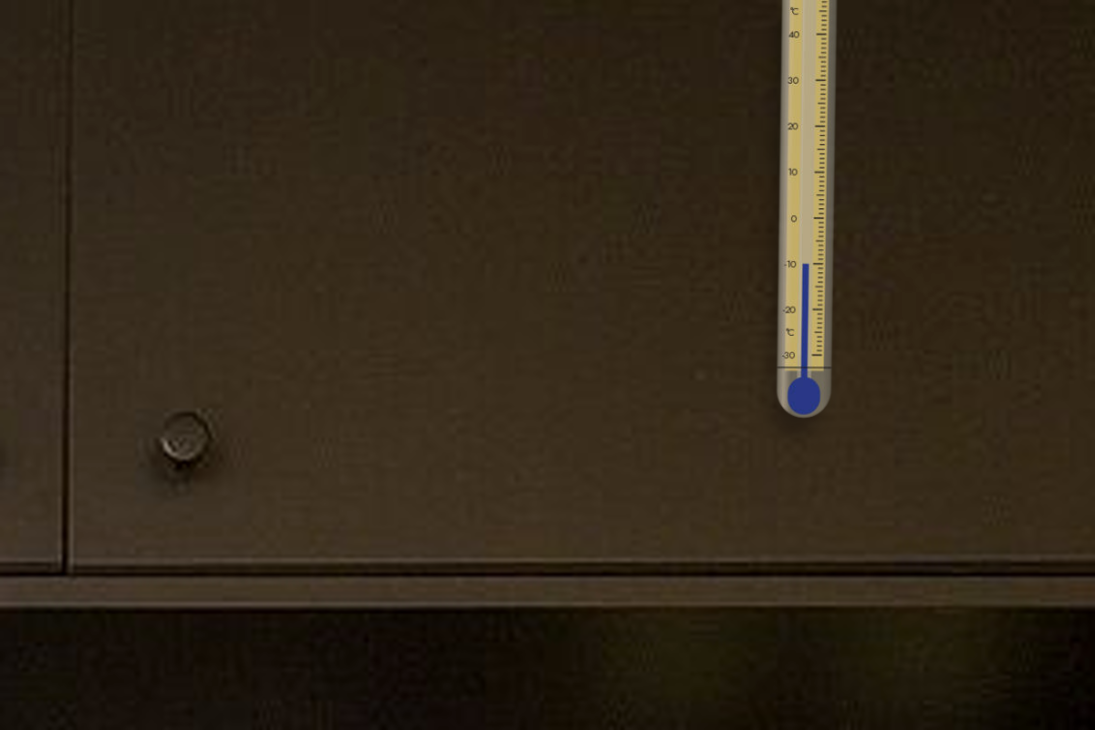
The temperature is -10 °C
